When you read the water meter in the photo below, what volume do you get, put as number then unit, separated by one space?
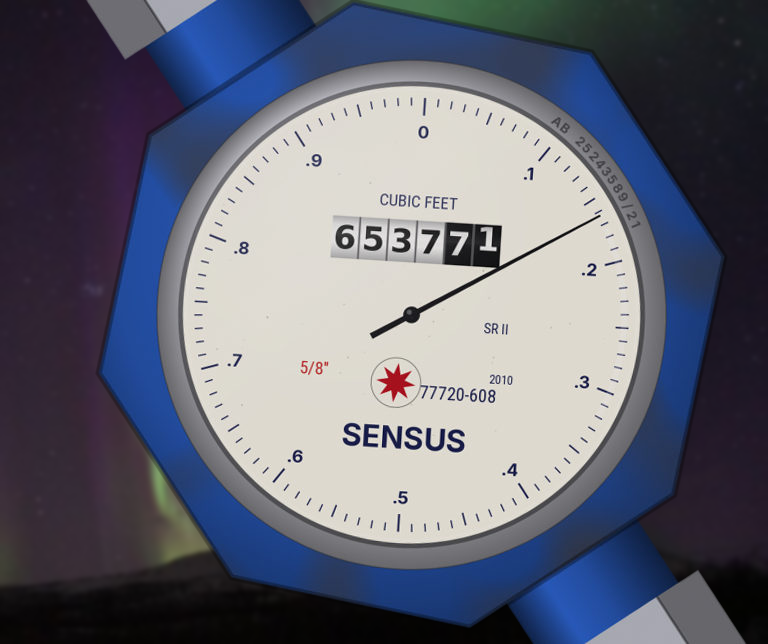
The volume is 653771.16 ft³
